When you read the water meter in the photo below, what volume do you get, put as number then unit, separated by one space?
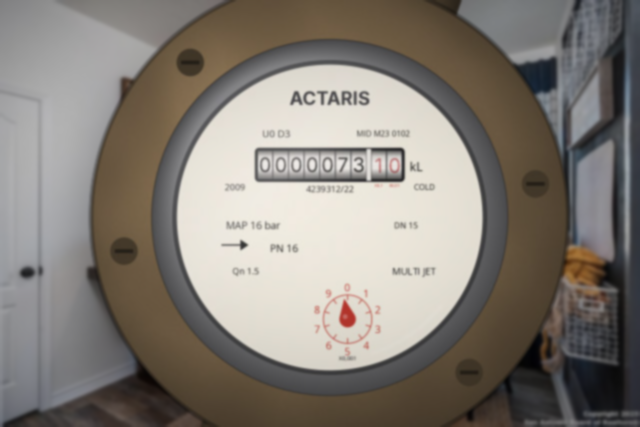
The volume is 73.099 kL
